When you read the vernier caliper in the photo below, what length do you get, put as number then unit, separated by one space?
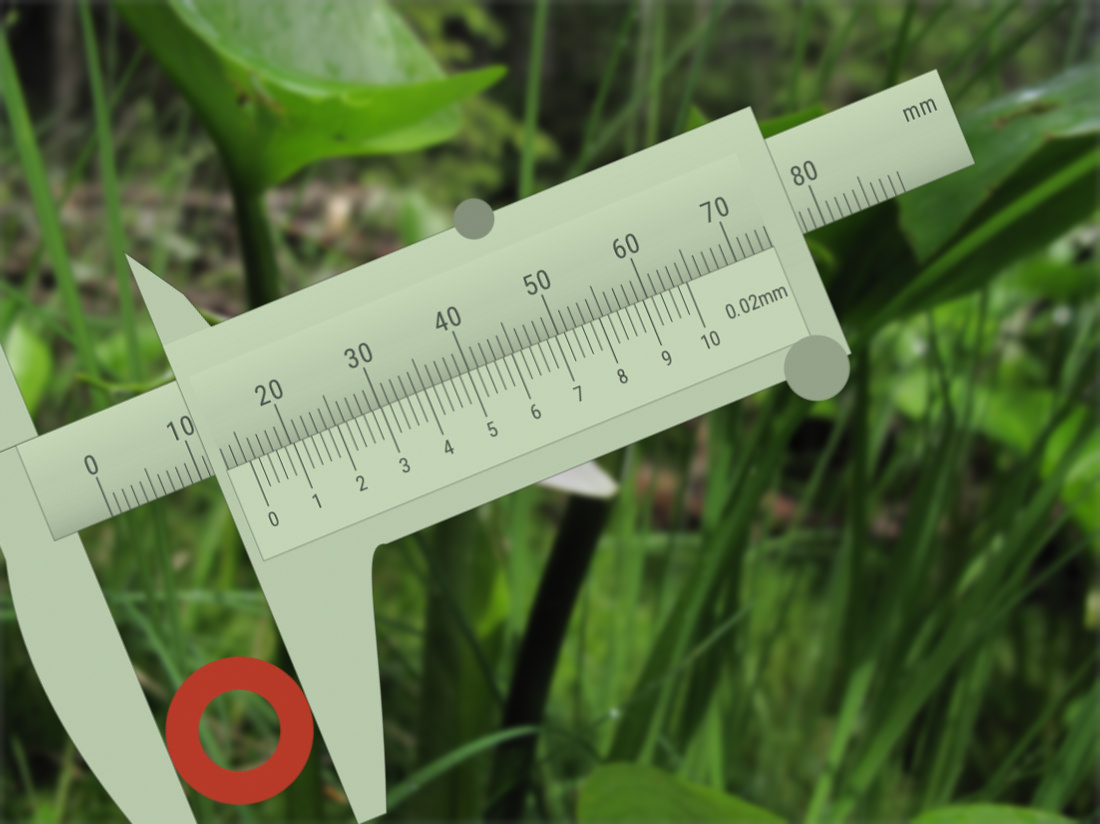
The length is 15.4 mm
